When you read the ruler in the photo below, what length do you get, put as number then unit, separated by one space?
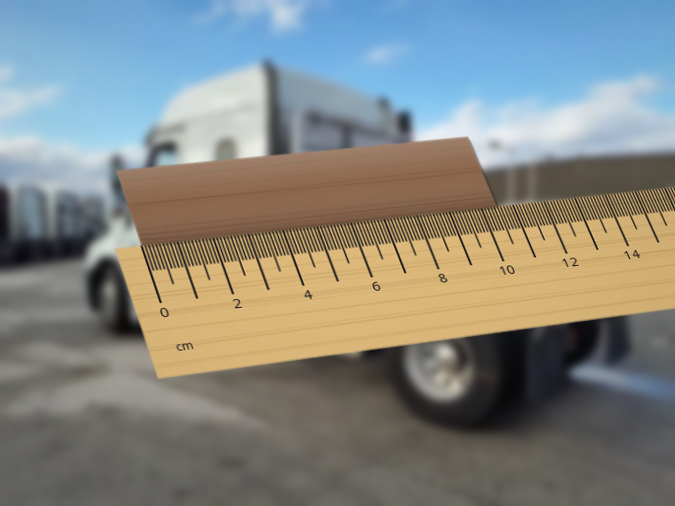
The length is 10.5 cm
